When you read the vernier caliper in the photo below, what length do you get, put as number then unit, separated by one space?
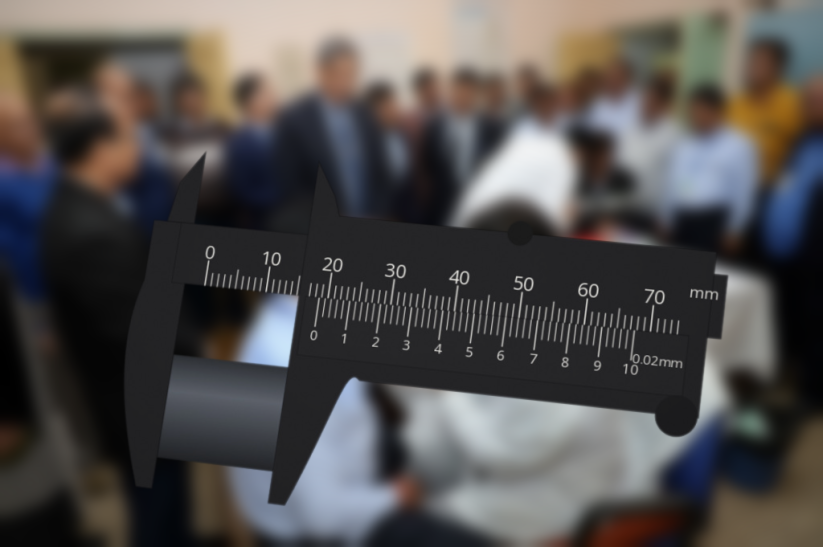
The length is 18.6 mm
